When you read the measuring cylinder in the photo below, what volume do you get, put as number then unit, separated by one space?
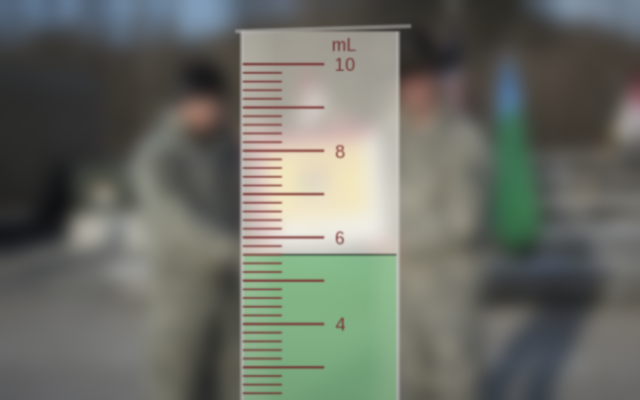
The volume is 5.6 mL
